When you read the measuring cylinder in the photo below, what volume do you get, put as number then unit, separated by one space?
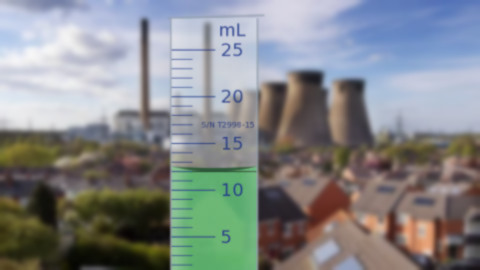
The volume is 12 mL
